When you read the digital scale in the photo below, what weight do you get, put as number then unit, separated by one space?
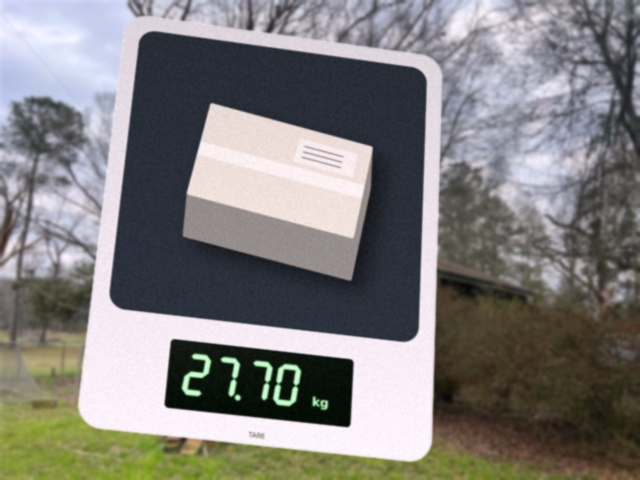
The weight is 27.70 kg
